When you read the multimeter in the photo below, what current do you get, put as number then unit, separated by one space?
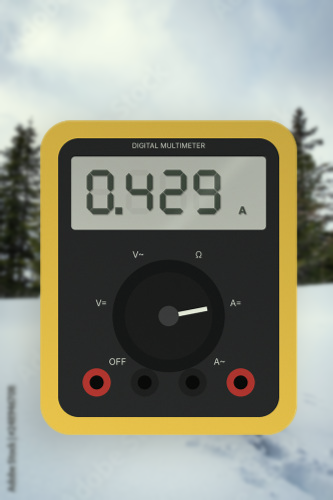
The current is 0.429 A
